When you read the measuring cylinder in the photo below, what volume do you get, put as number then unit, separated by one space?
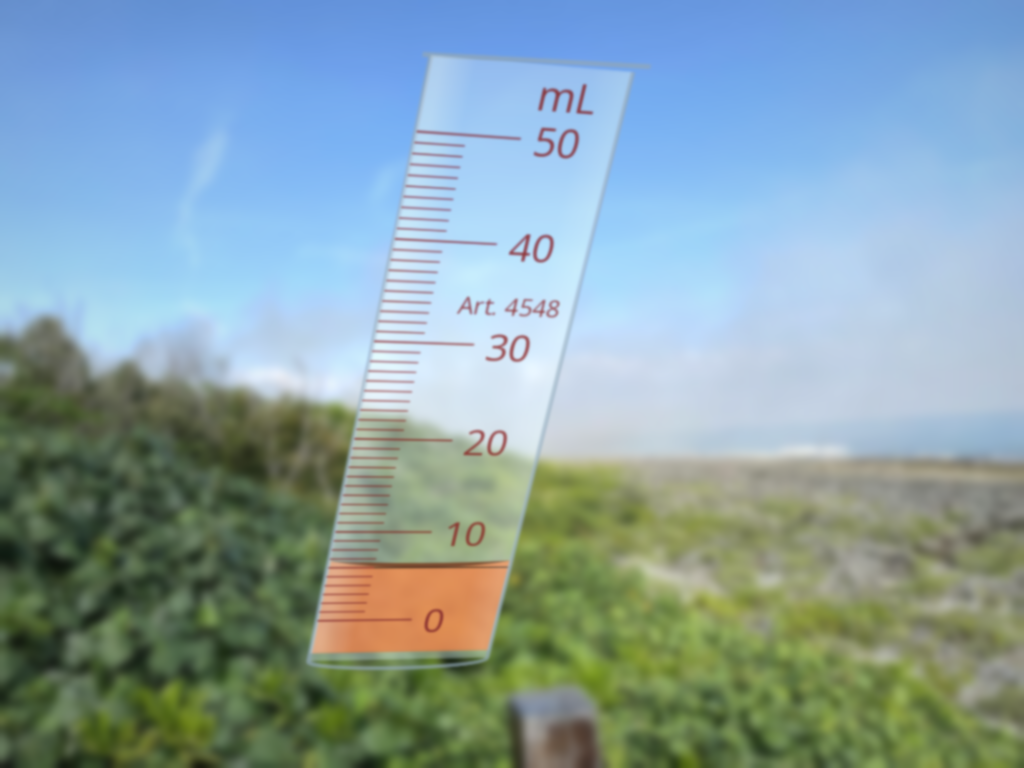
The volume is 6 mL
